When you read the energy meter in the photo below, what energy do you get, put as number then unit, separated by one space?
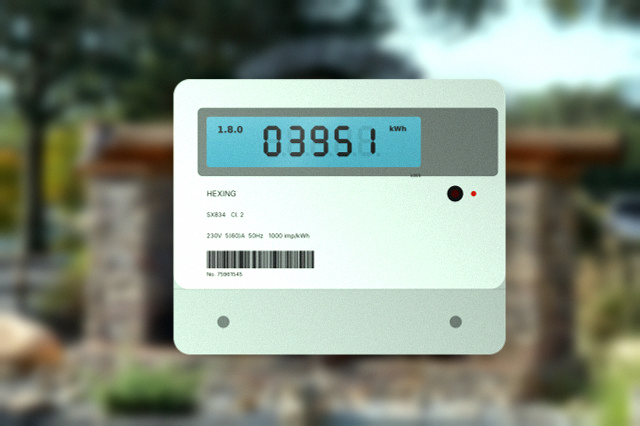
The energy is 3951 kWh
